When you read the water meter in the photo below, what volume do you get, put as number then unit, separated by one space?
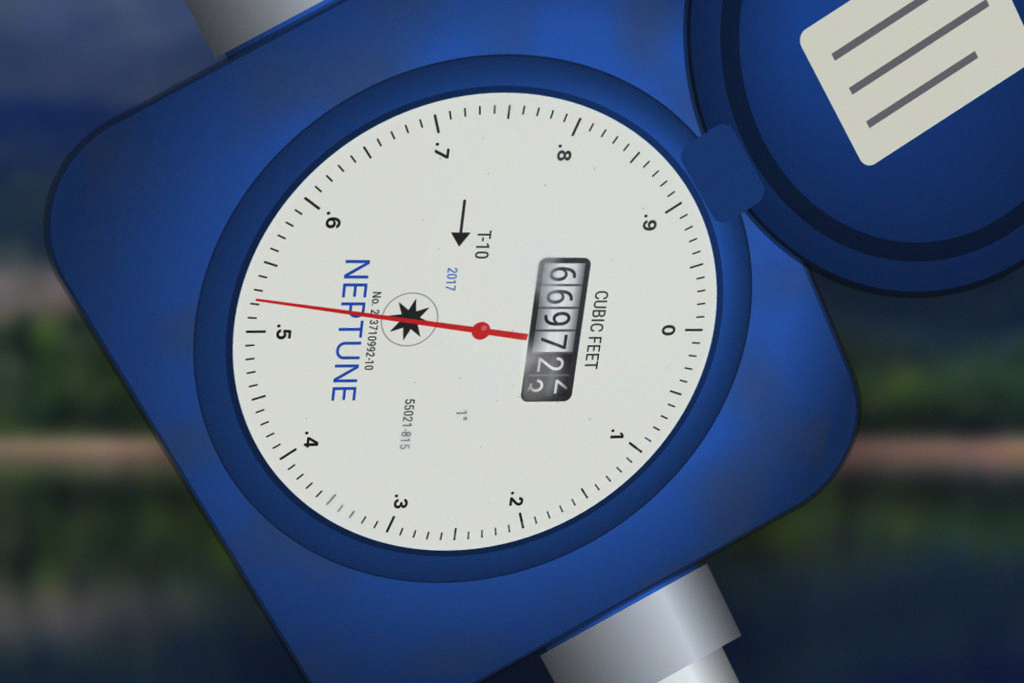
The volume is 669722.52 ft³
